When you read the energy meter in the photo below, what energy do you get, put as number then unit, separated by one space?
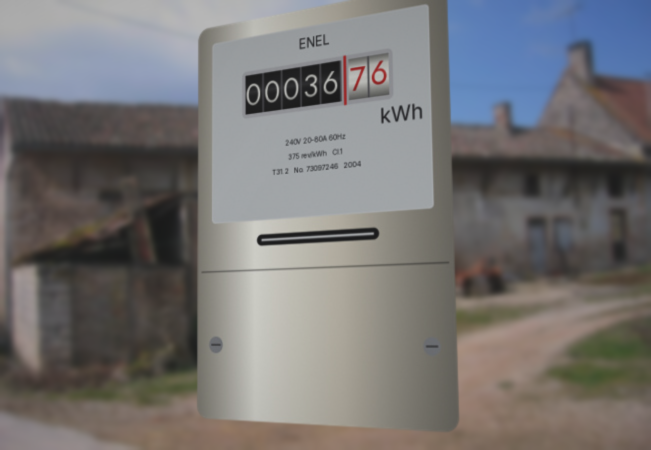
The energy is 36.76 kWh
